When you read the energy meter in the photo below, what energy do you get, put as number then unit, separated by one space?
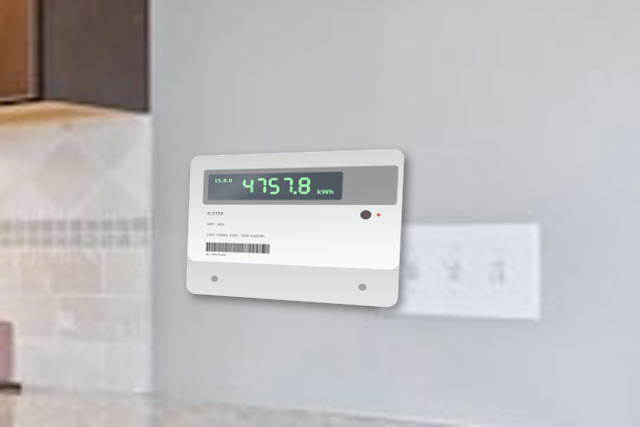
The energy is 4757.8 kWh
